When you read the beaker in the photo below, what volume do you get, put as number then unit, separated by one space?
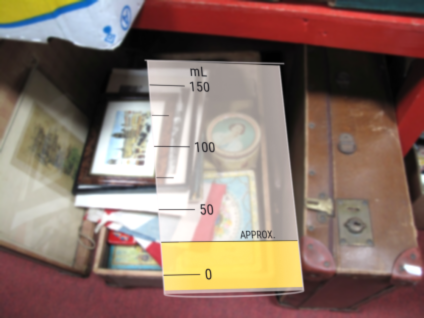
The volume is 25 mL
